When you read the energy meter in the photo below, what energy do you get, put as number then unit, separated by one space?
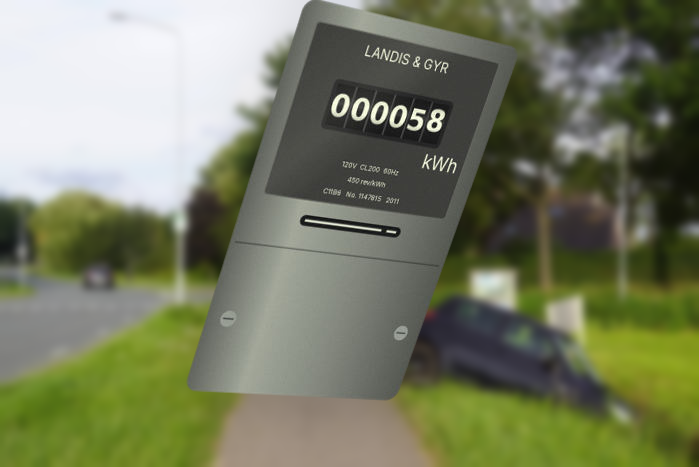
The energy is 58 kWh
